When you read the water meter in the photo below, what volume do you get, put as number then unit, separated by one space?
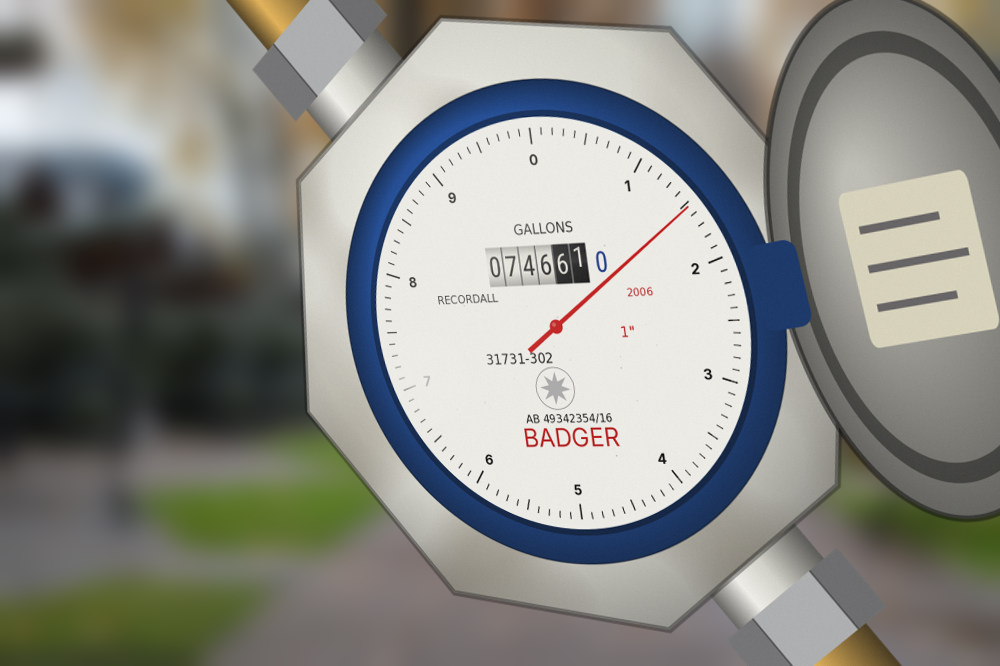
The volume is 746611.5 gal
